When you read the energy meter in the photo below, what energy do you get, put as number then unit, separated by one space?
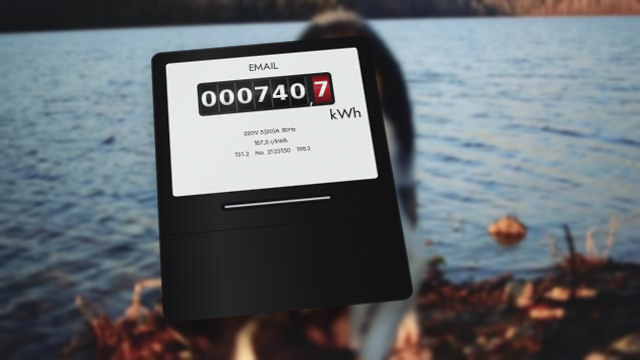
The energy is 740.7 kWh
